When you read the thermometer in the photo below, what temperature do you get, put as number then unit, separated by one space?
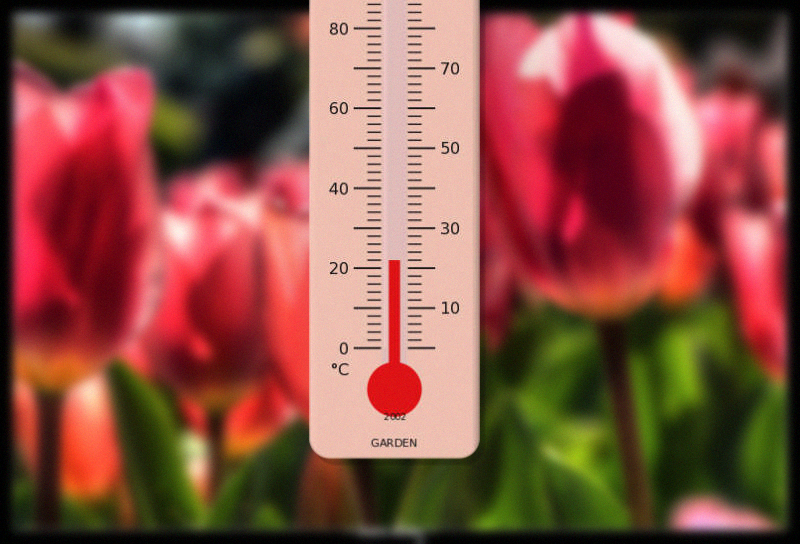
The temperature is 22 °C
